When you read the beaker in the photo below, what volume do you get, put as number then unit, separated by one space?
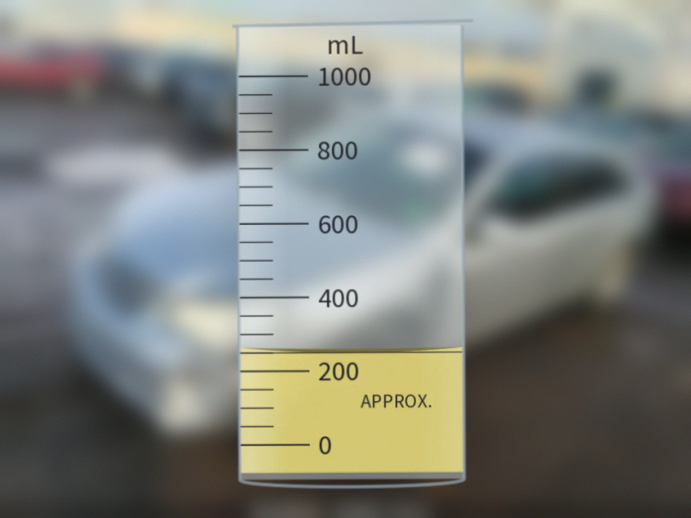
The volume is 250 mL
